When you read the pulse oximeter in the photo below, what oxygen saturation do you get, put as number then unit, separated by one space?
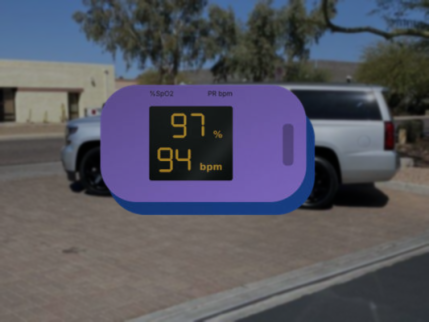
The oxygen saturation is 97 %
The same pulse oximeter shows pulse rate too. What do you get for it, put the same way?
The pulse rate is 94 bpm
